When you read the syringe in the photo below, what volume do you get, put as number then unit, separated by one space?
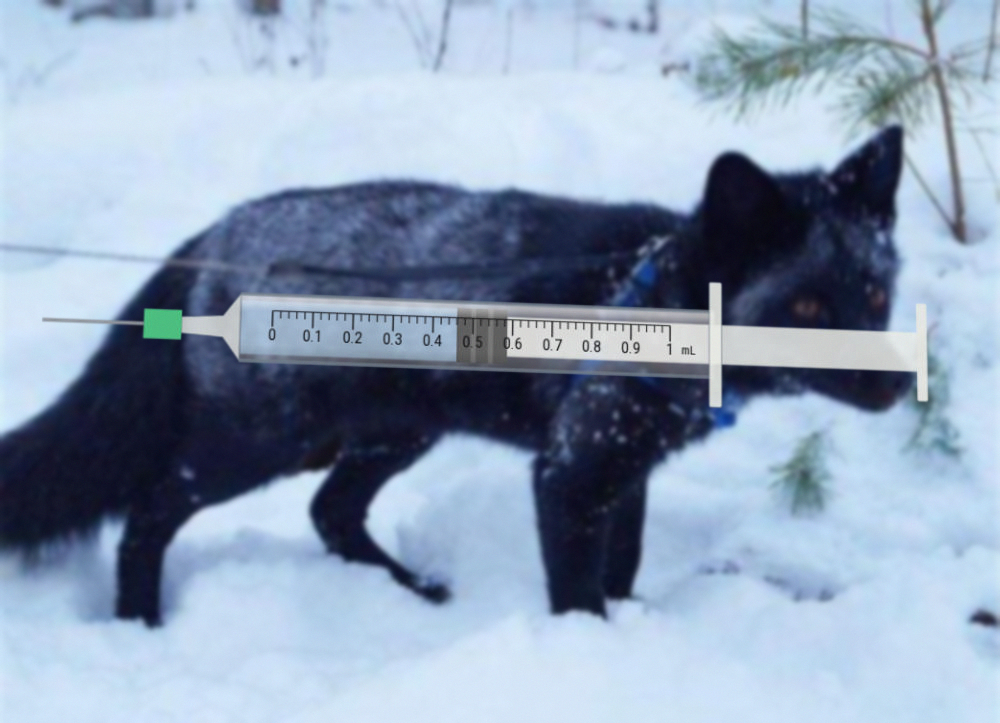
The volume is 0.46 mL
